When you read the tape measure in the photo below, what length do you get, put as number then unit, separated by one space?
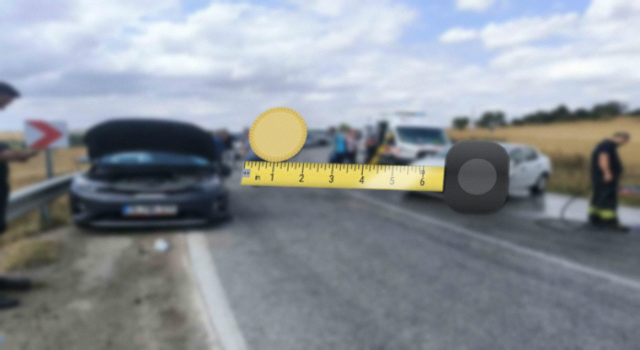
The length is 2 in
